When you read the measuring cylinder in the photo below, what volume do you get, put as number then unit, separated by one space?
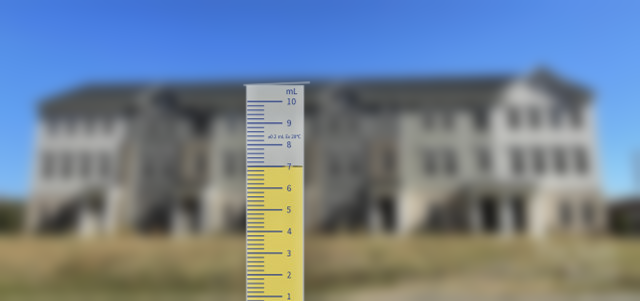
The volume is 7 mL
